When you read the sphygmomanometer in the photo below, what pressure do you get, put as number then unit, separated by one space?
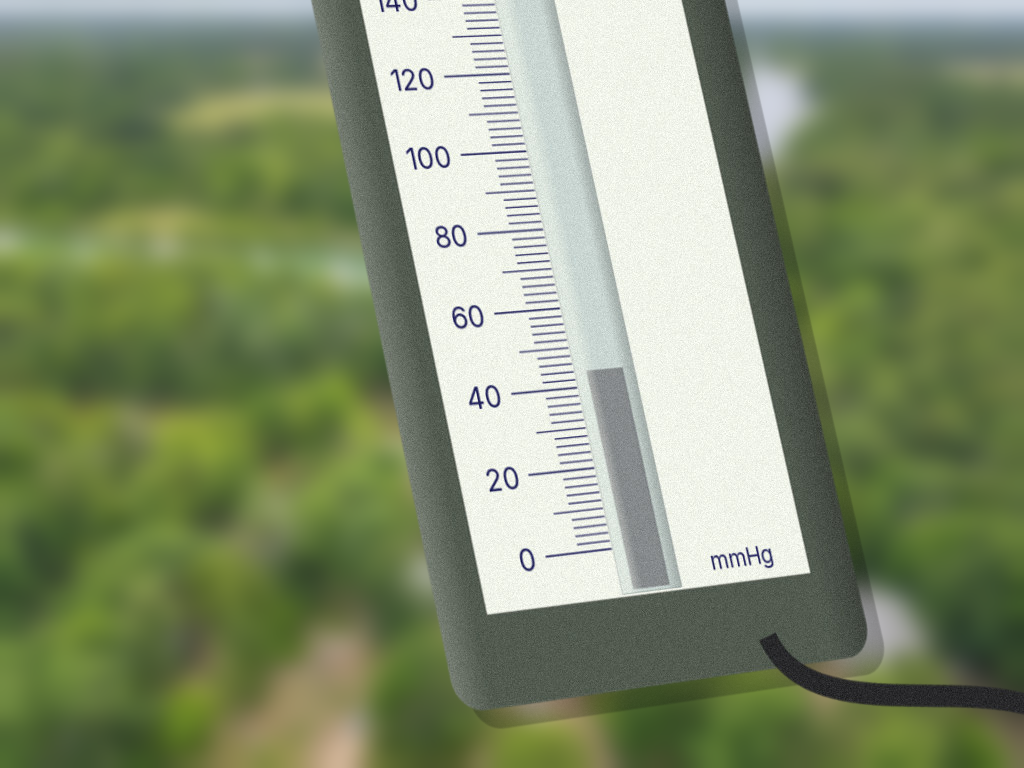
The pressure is 44 mmHg
